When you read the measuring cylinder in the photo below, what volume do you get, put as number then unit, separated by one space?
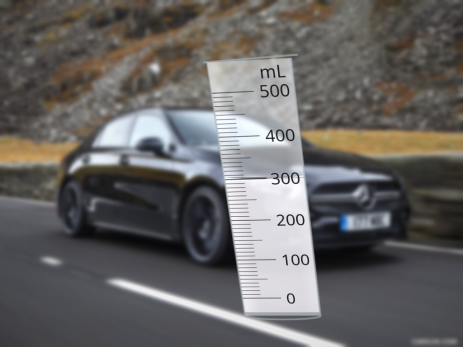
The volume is 300 mL
